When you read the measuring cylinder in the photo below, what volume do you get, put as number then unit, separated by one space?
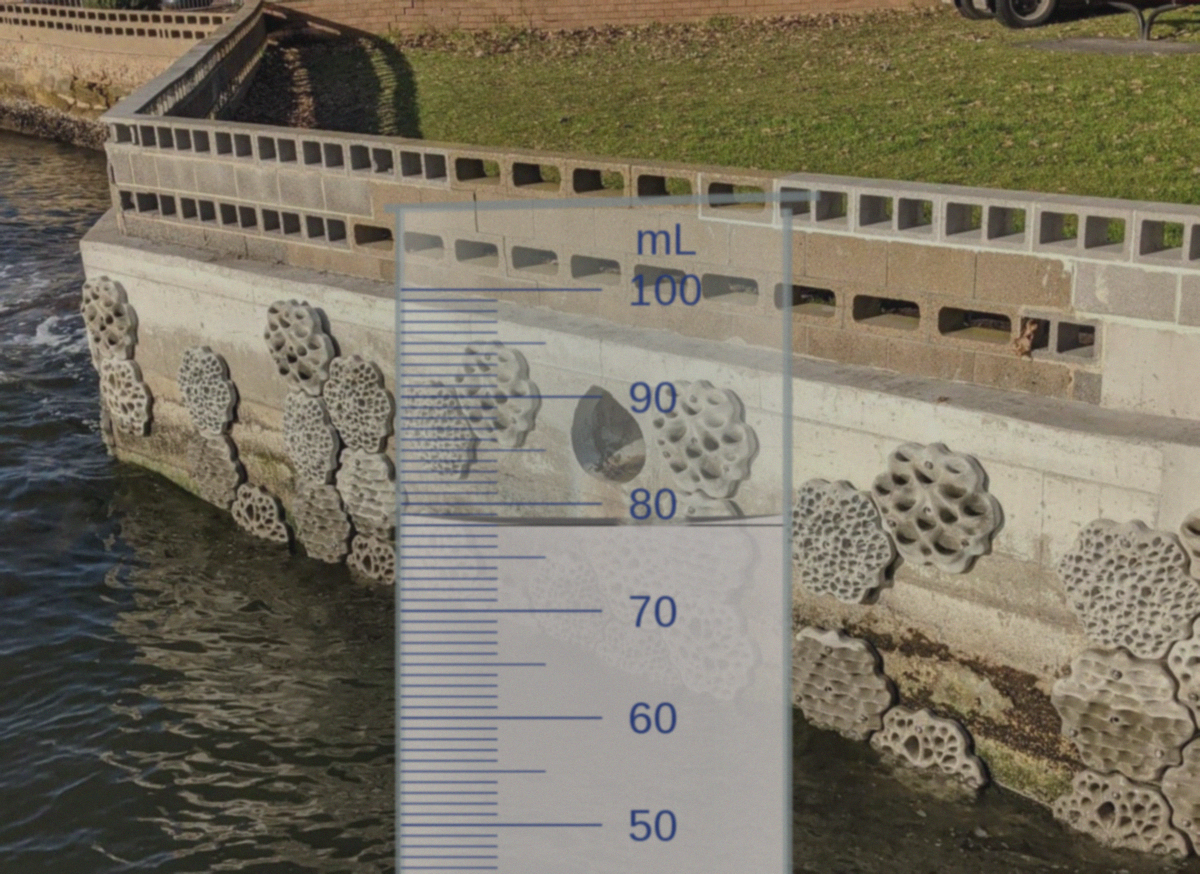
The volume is 78 mL
